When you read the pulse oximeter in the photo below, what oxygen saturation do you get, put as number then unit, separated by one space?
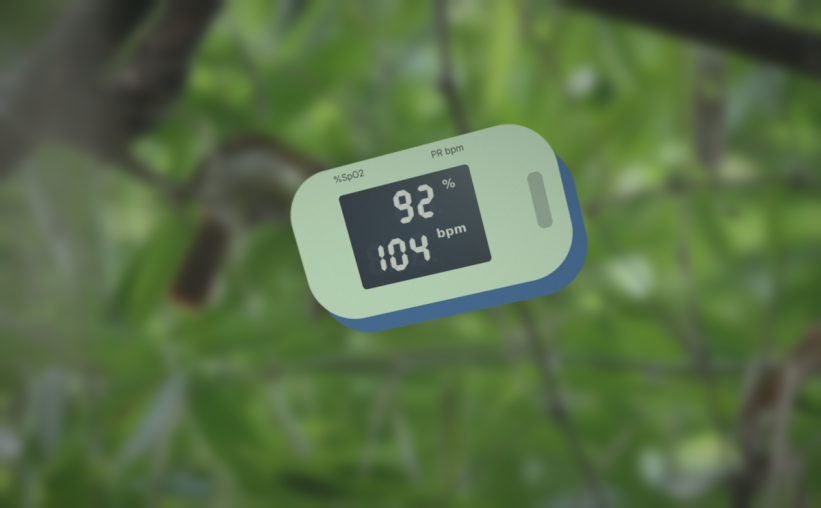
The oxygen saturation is 92 %
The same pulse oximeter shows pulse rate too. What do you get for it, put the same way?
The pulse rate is 104 bpm
